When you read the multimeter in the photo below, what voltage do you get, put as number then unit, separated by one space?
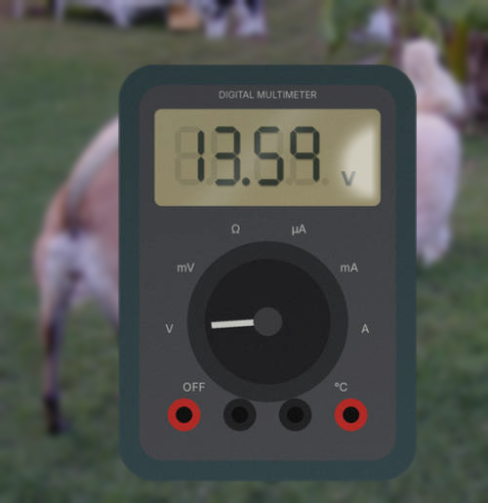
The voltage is 13.59 V
